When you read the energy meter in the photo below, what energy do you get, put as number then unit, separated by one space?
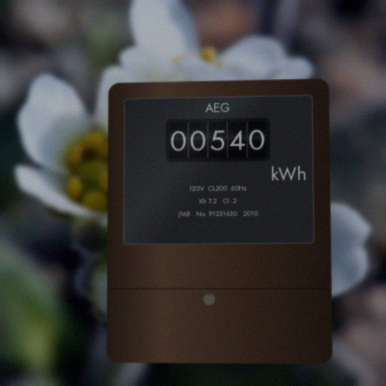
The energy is 540 kWh
